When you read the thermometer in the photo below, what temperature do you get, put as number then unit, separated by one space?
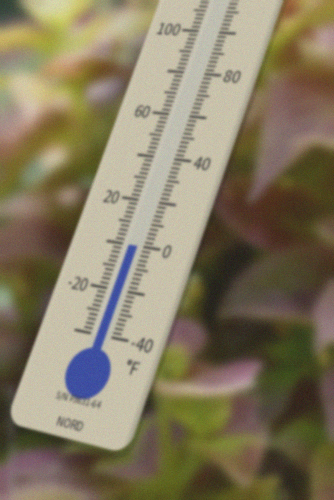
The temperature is 0 °F
